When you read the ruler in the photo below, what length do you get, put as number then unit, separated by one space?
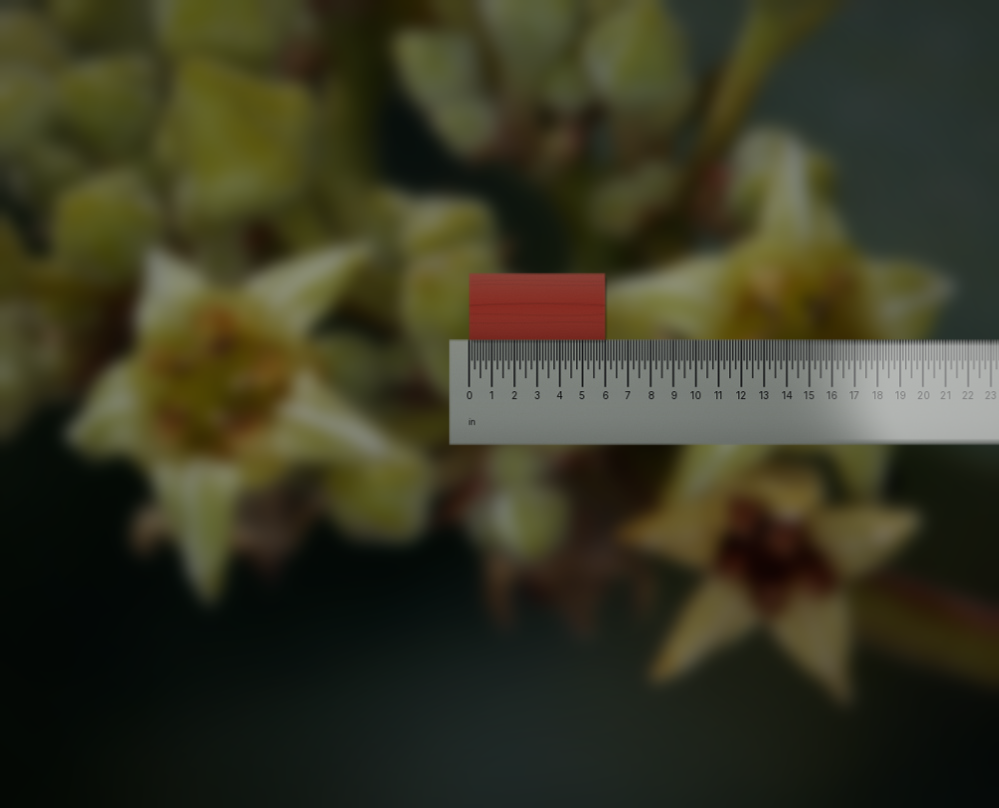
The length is 6 in
